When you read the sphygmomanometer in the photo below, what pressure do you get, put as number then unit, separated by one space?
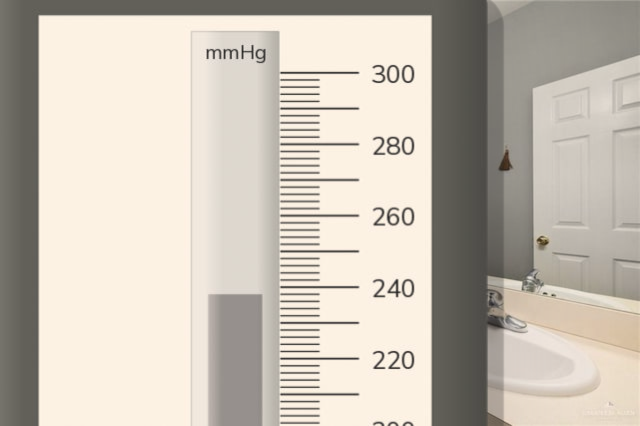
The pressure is 238 mmHg
